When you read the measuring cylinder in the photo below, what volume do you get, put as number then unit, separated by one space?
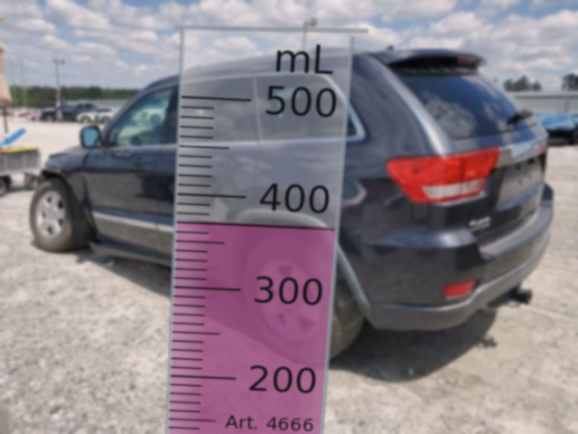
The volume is 370 mL
